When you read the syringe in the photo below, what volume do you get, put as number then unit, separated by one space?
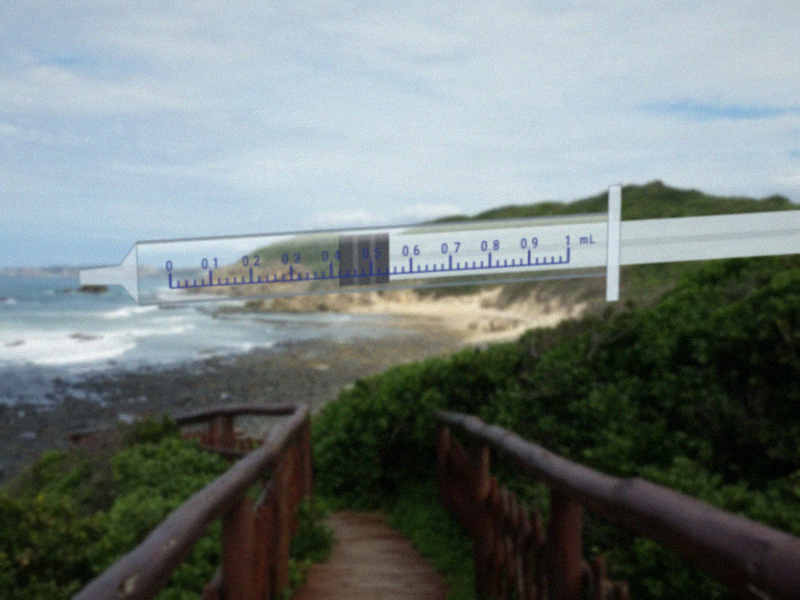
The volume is 0.42 mL
